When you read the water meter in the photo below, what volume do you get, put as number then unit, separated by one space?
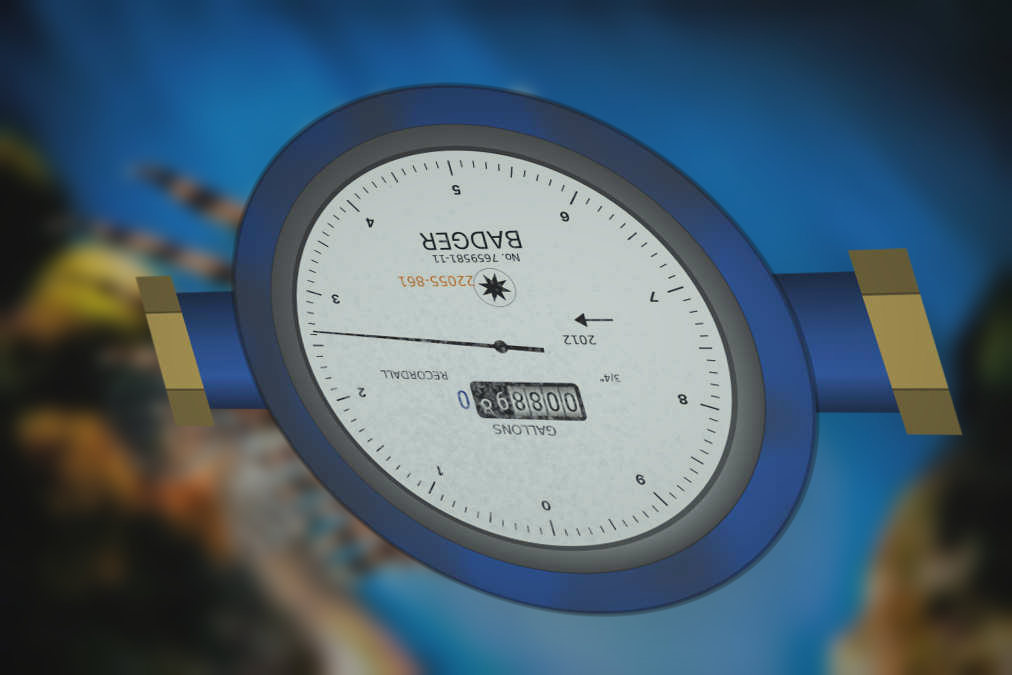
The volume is 88982.6 gal
